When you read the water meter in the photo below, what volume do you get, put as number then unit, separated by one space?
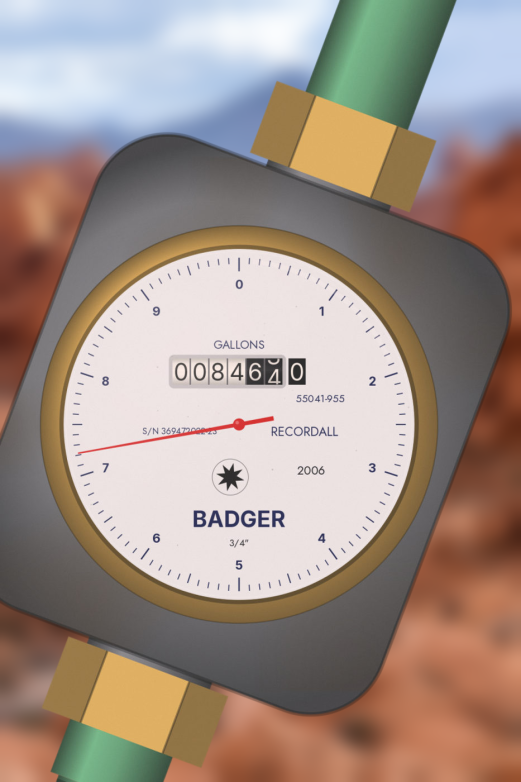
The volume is 84637.2 gal
